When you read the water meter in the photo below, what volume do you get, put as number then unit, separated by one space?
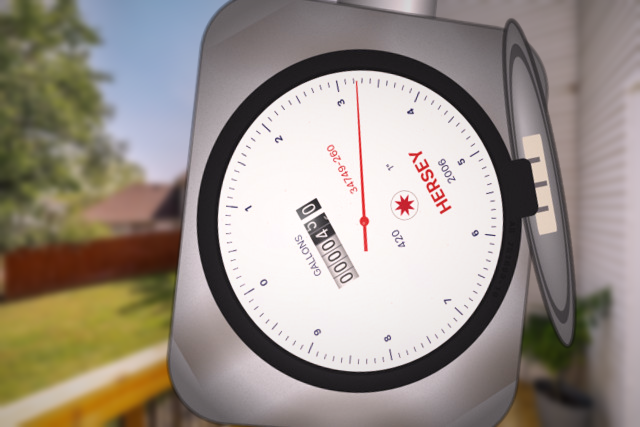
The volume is 453.2 gal
